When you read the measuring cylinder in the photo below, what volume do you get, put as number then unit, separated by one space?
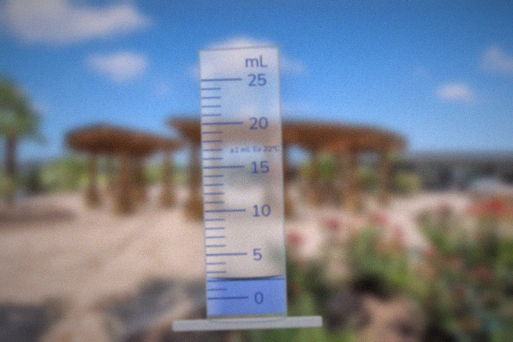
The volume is 2 mL
